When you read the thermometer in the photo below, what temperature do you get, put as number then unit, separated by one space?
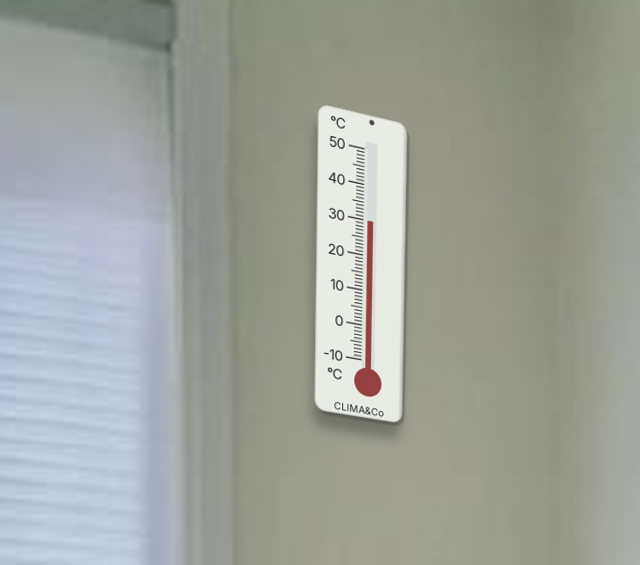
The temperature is 30 °C
